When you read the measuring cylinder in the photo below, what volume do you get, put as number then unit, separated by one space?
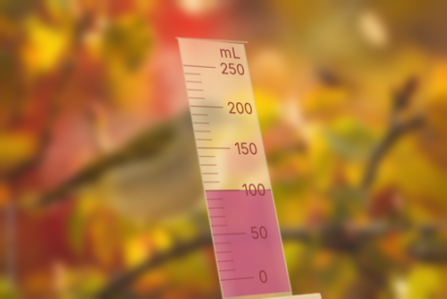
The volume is 100 mL
